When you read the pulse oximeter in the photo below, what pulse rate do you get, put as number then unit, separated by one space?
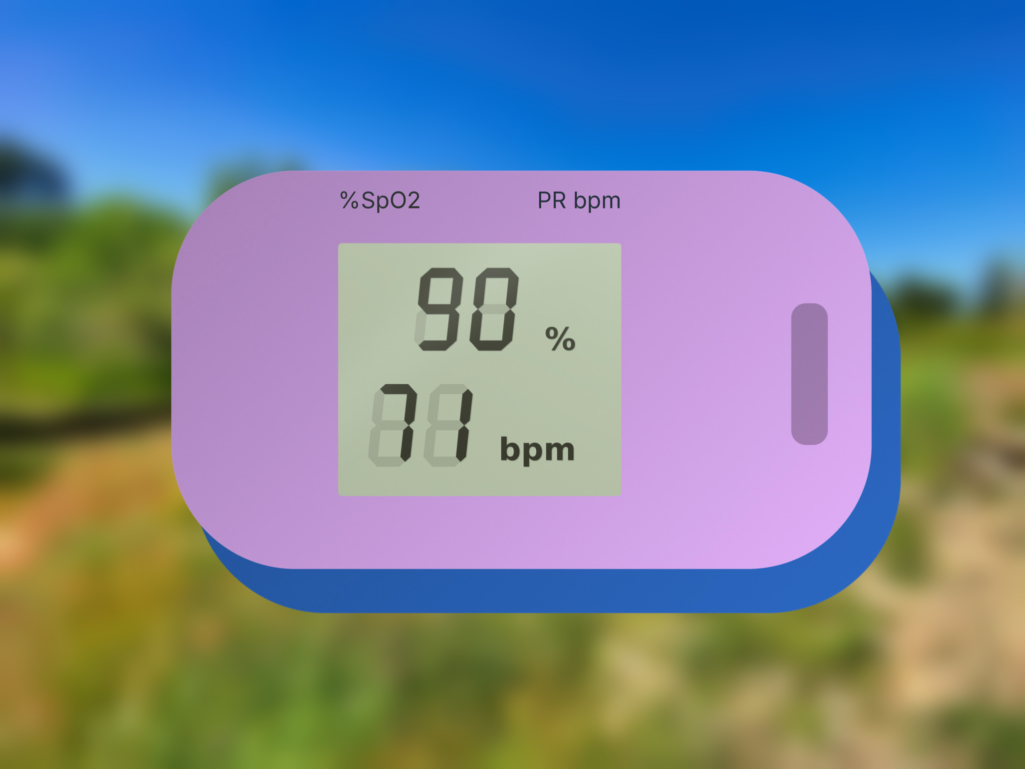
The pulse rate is 71 bpm
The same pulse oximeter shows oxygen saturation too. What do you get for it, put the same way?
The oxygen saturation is 90 %
